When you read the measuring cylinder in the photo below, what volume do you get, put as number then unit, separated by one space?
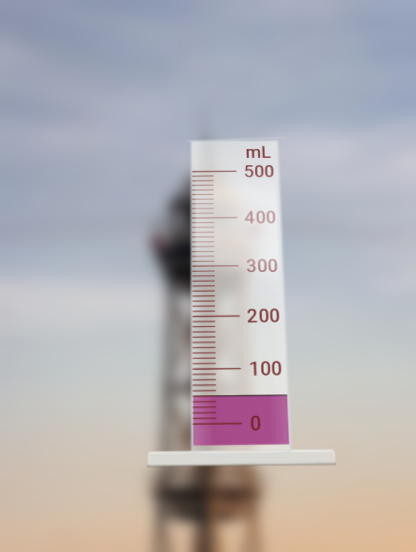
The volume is 50 mL
